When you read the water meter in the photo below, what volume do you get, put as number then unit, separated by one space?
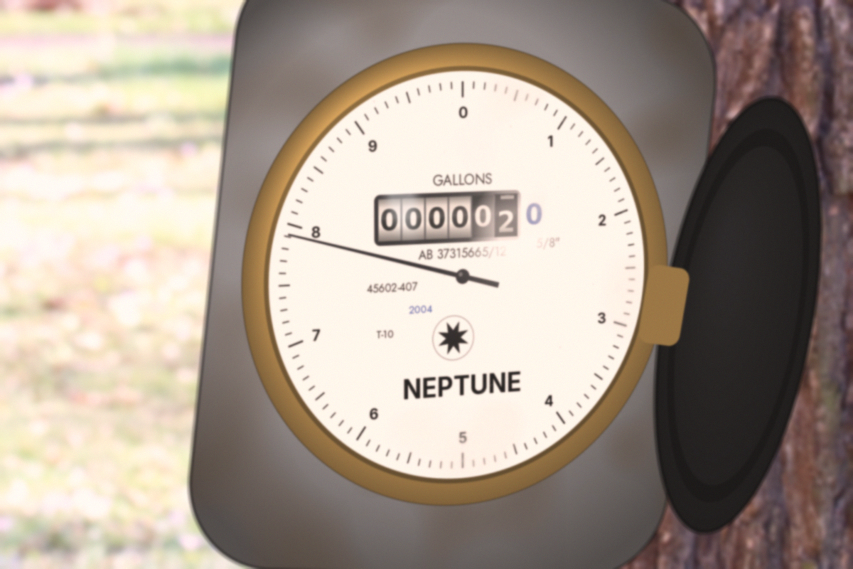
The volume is 17.9 gal
